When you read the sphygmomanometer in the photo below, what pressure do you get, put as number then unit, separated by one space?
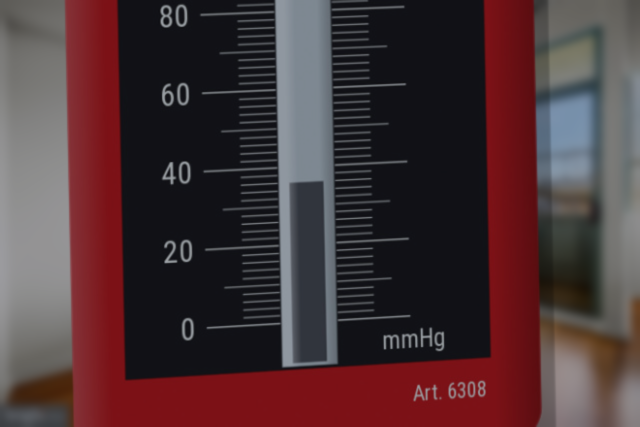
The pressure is 36 mmHg
